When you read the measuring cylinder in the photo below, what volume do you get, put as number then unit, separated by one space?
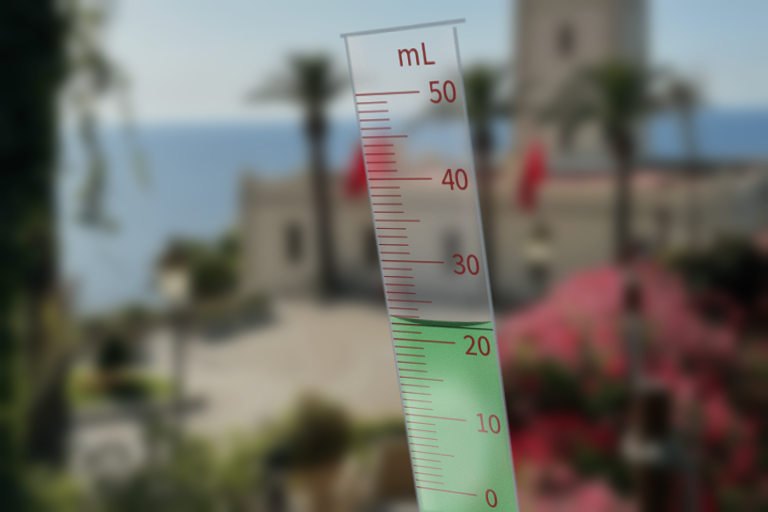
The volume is 22 mL
